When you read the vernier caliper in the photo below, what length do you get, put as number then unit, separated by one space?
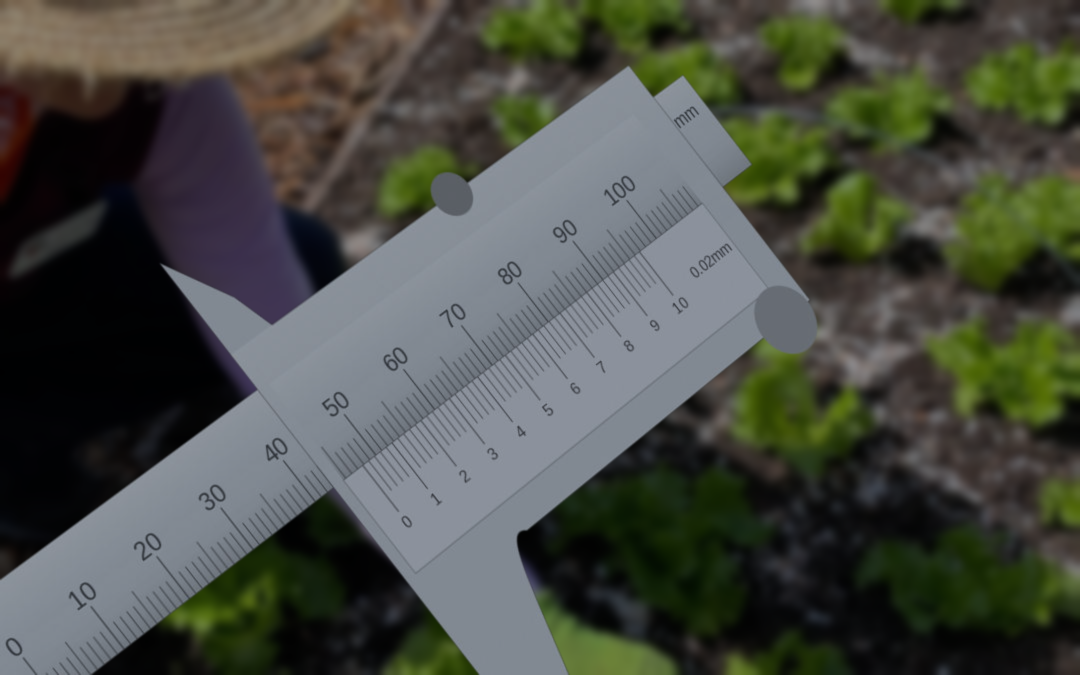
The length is 47.8 mm
